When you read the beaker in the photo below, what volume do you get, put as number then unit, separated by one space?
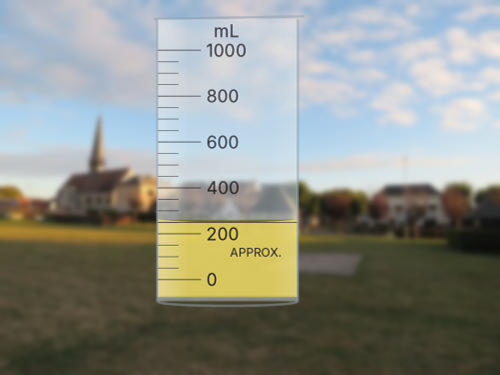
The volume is 250 mL
